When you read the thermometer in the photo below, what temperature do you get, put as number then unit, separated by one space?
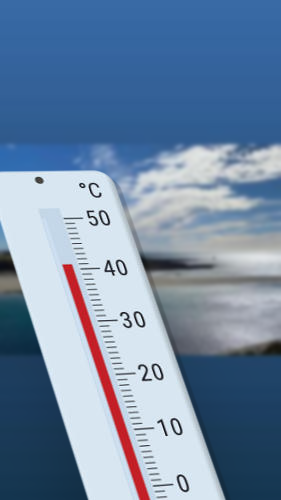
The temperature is 41 °C
